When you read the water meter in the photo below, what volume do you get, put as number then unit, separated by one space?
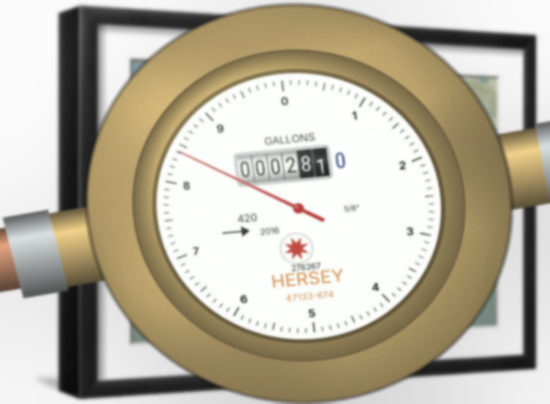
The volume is 2808.4 gal
